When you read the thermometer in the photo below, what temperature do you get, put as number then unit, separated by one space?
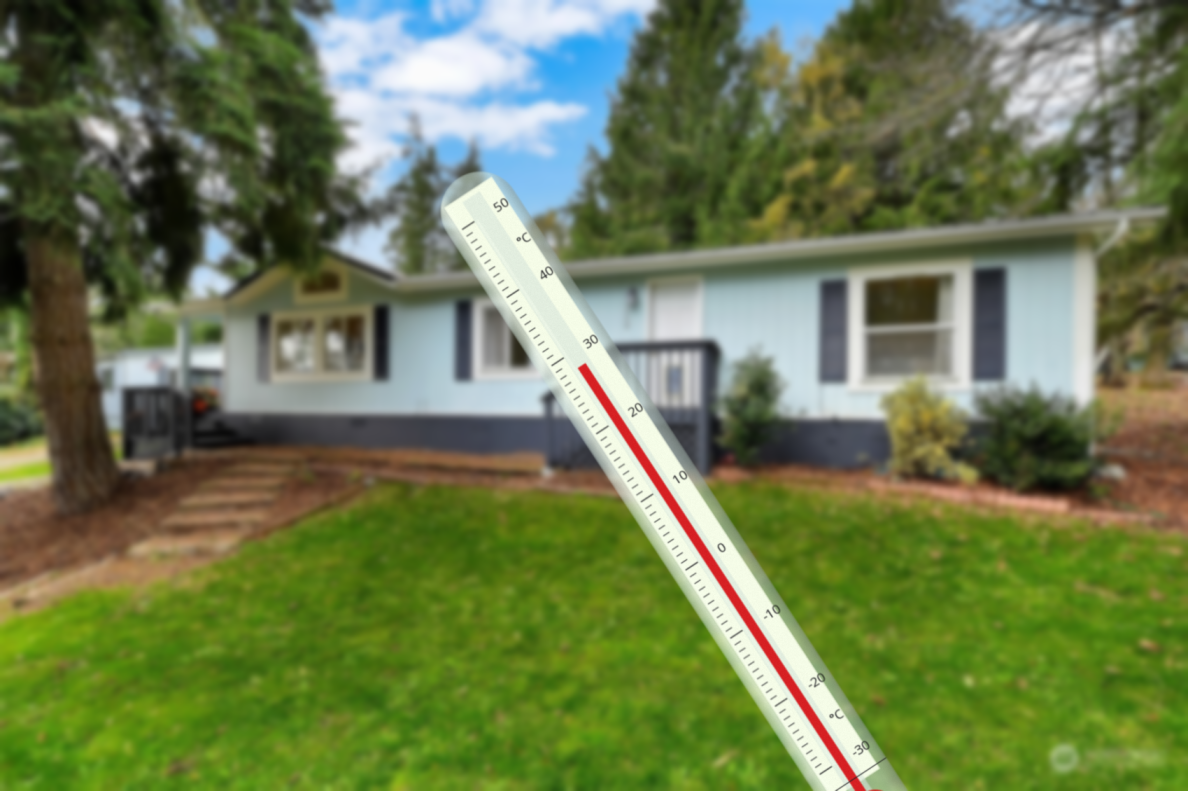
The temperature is 28 °C
